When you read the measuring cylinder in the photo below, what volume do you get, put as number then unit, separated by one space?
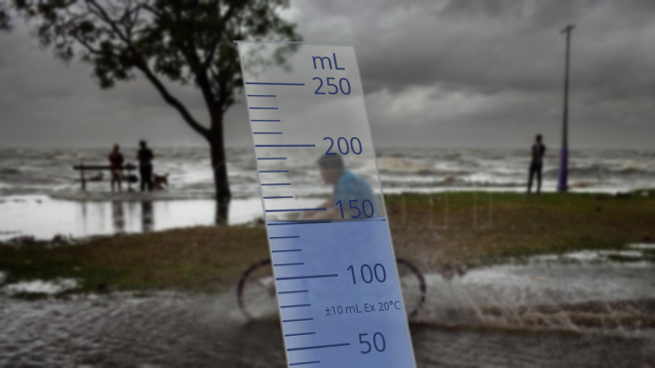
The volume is 140 mL
